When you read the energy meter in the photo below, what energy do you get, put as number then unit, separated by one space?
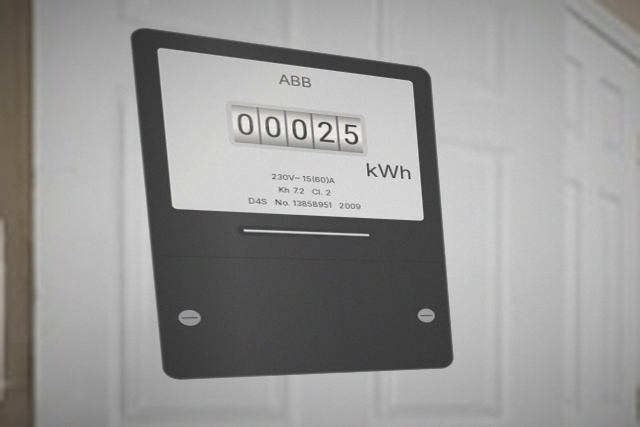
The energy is 25 kWh
